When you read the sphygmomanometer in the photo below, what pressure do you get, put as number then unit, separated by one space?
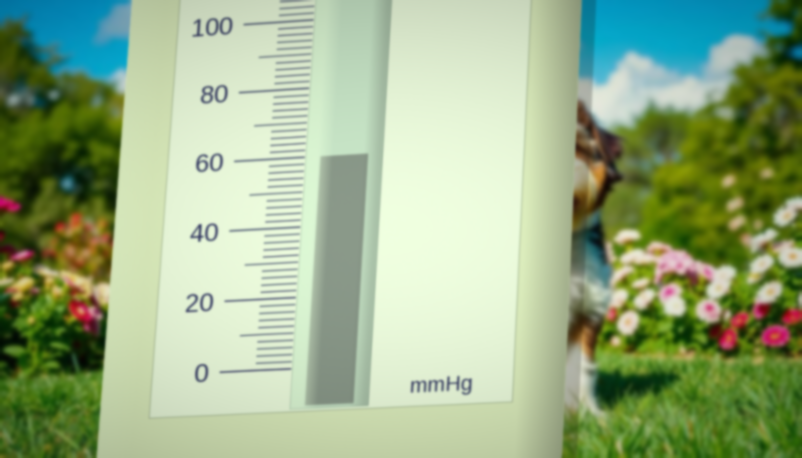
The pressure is 60 mmHg
